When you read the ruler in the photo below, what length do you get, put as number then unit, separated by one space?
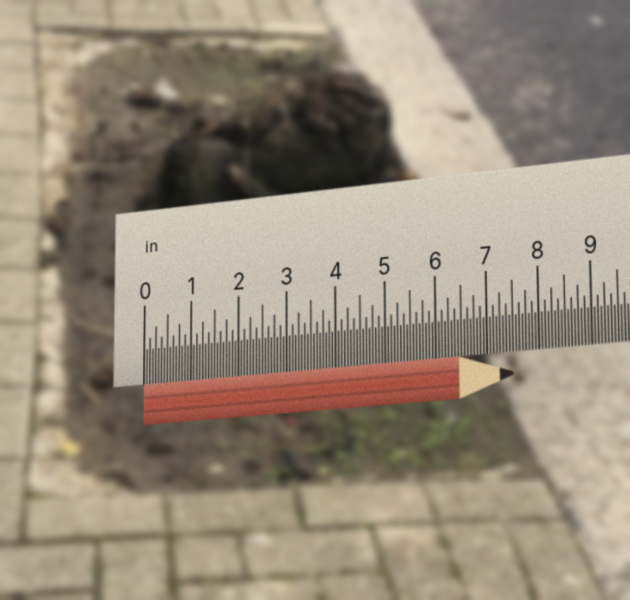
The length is 7.5 in
